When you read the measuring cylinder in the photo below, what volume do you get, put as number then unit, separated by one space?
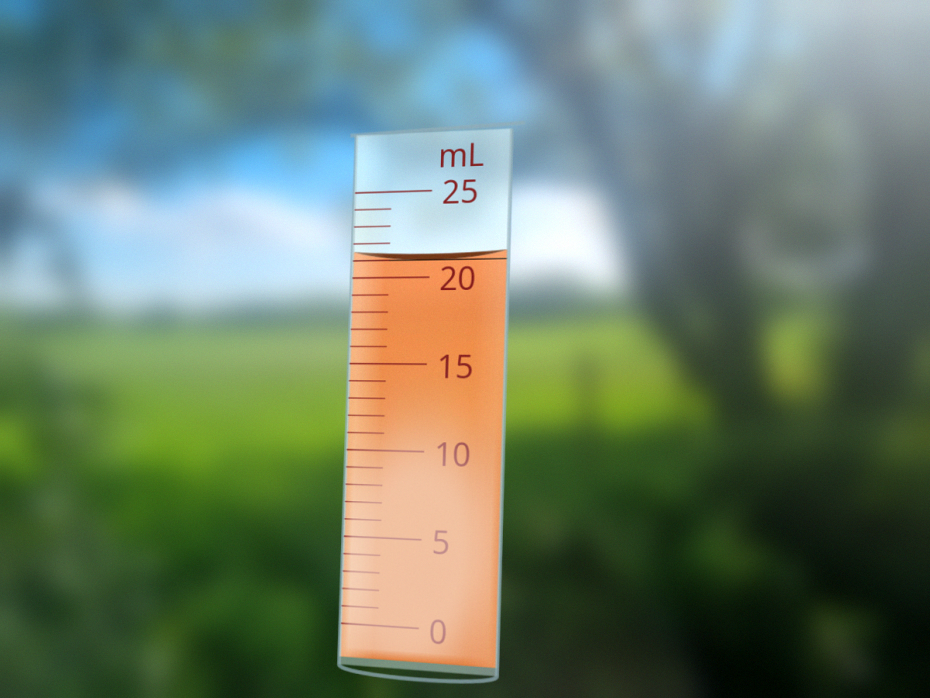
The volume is 21 mL
